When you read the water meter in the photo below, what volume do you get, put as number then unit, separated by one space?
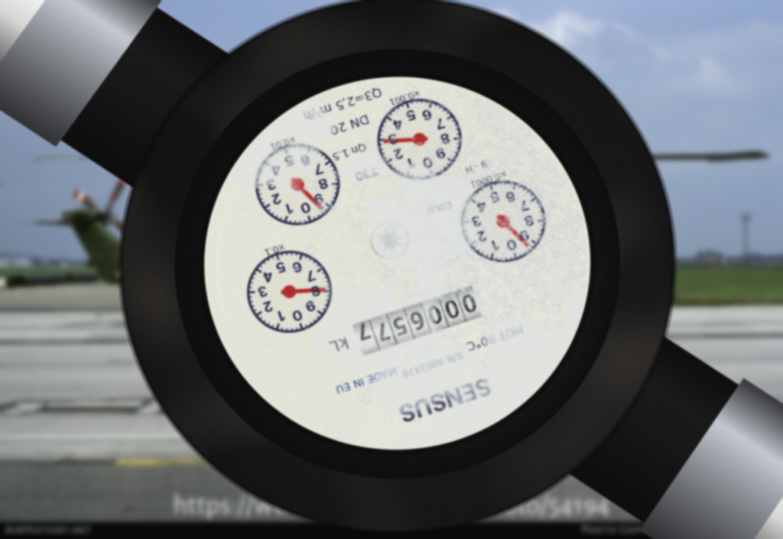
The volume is 6576.7929 kL
